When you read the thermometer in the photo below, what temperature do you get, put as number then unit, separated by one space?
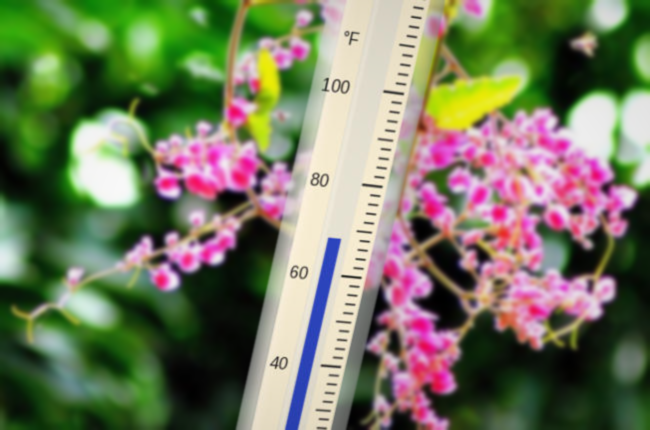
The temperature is 68 °F
